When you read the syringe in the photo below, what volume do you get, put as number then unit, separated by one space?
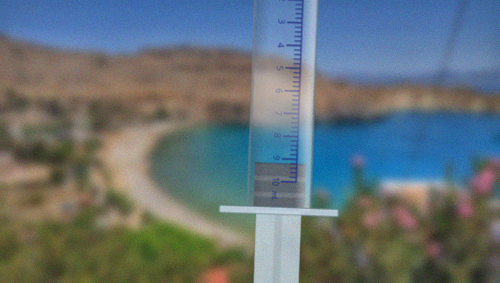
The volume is 9.2 mL
